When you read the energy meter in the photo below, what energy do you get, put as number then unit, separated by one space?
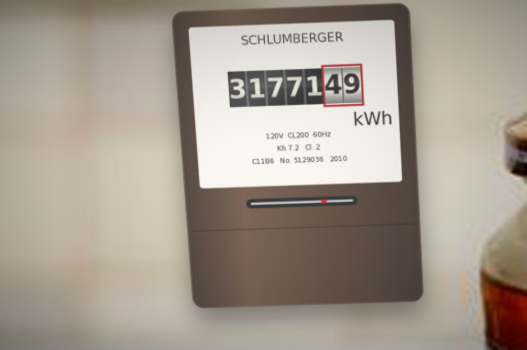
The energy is 31771.49 kWh
